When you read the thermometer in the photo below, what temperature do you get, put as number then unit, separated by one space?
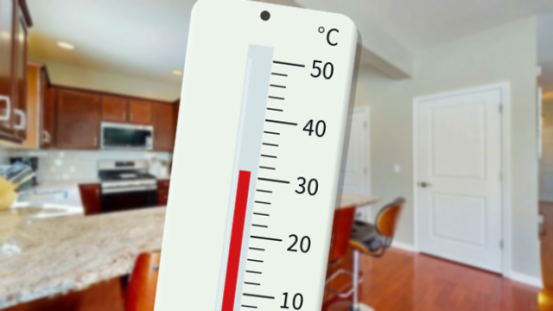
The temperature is 31 °C
